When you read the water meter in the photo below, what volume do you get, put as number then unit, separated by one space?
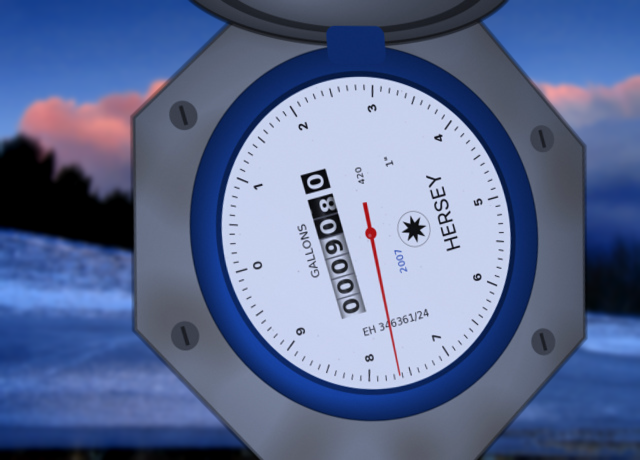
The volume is 9077.6 gal
